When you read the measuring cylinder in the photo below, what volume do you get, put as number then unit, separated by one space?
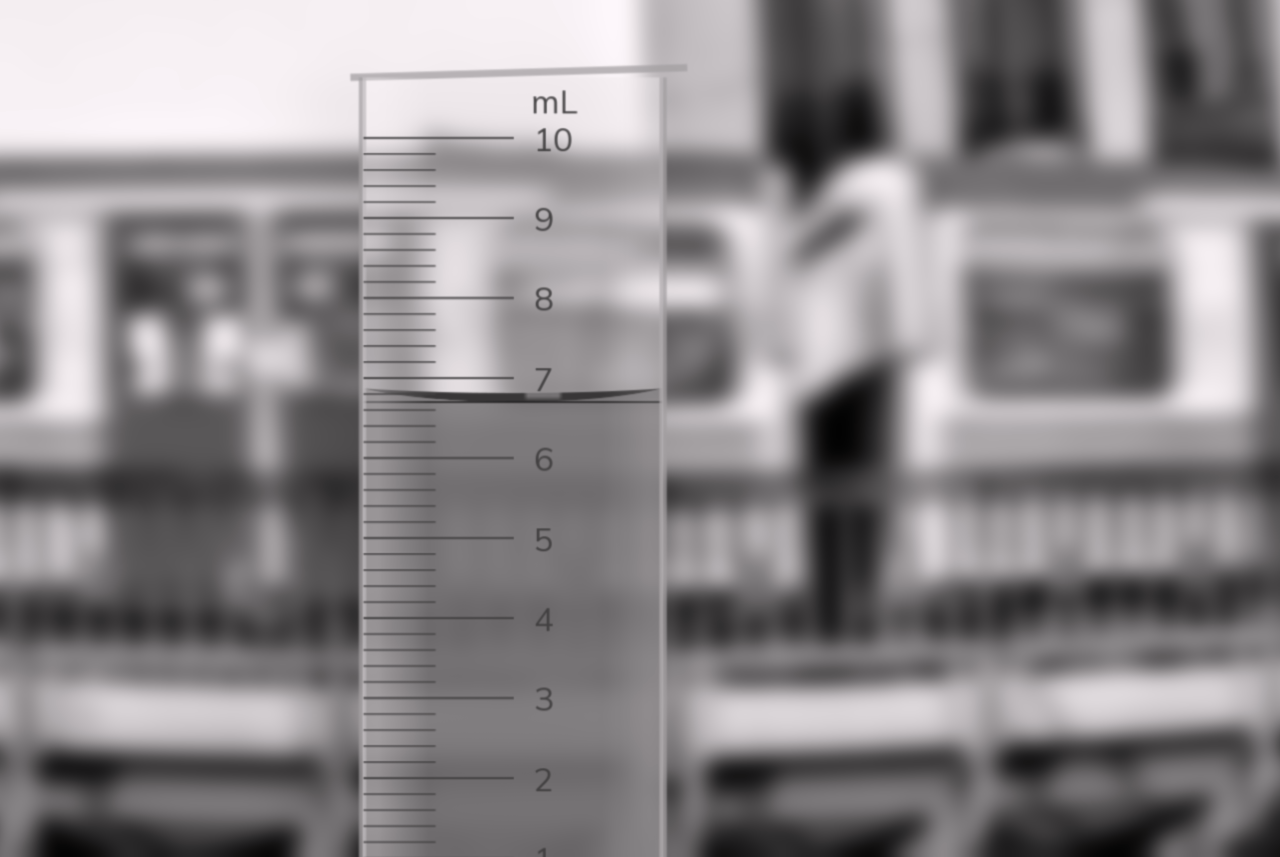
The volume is 6.7 mL
